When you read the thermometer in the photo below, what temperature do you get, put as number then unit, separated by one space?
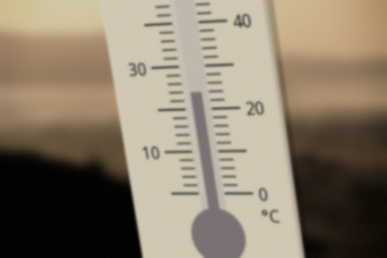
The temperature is 24 °C
